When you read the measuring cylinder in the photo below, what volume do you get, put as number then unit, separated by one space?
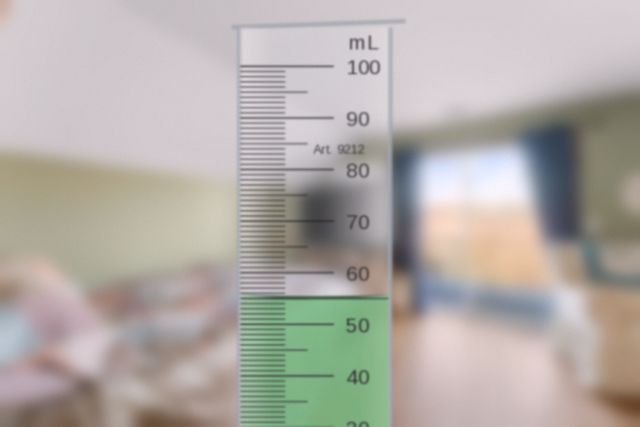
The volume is 55 mL
